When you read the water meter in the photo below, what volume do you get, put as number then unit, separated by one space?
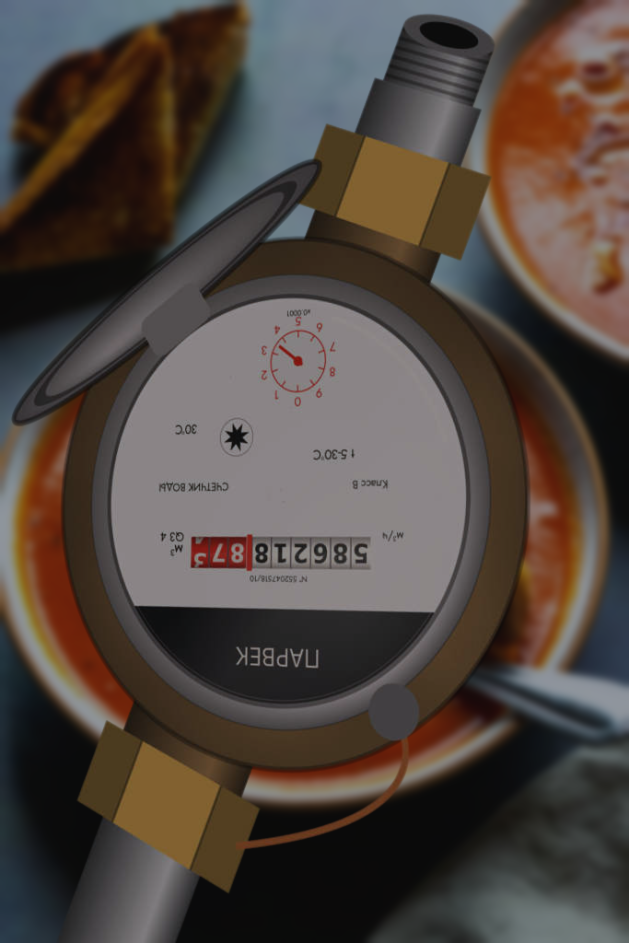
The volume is 586218.8733 m³
